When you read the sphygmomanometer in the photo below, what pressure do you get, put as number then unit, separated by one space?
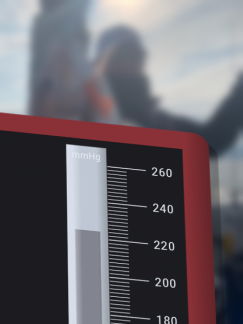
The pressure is 224 mmHg
